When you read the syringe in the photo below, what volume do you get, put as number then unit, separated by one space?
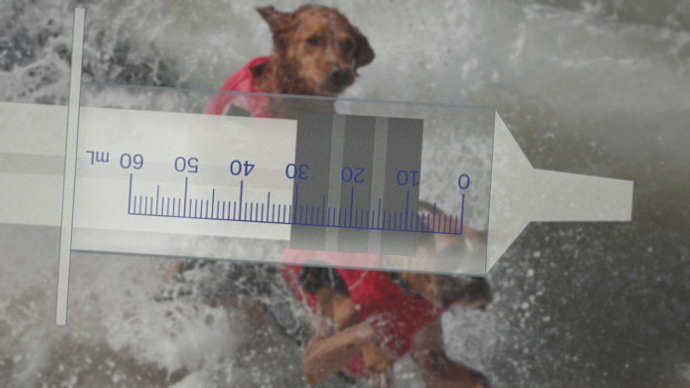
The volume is 8 mL
